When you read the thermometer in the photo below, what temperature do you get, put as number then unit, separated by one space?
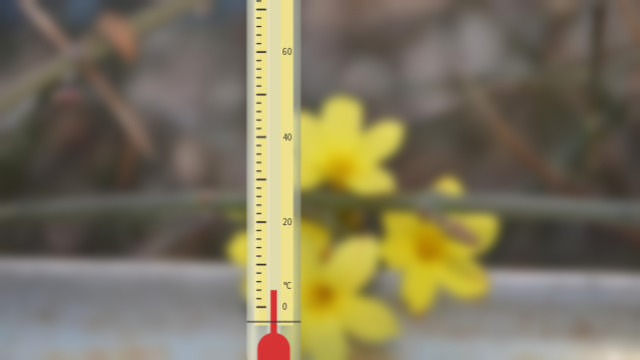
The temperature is 4 °C
